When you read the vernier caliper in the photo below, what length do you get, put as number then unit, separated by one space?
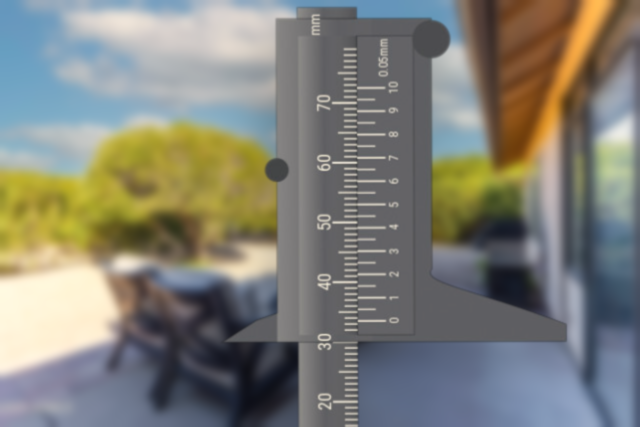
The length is 33.5 mm
